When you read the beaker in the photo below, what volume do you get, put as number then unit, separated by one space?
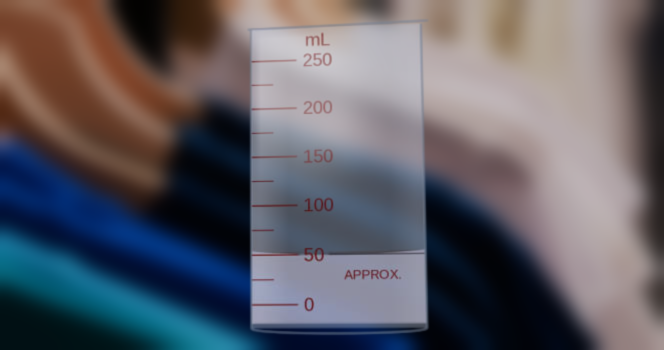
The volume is 50 mL
